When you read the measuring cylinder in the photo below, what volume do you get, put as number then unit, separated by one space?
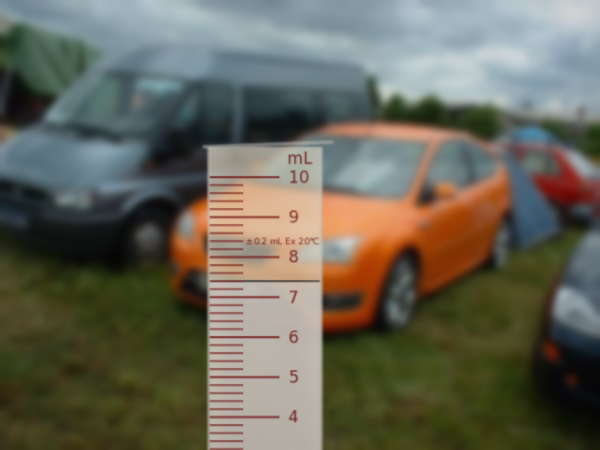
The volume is 7.4 mL
